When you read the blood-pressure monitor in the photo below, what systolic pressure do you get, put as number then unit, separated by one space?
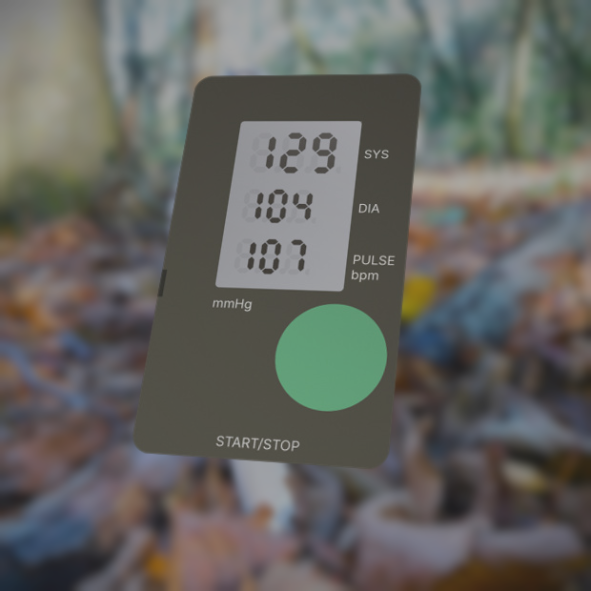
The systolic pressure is 129 mmHg
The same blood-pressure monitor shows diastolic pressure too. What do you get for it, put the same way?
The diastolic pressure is 104 mmHg
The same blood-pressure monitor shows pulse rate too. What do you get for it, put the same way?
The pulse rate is 107 bpm
